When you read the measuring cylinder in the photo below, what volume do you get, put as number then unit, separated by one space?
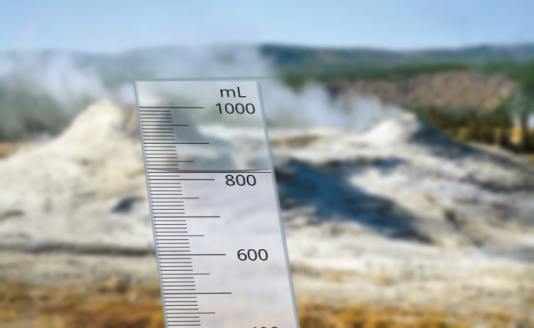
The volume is 820 mL
